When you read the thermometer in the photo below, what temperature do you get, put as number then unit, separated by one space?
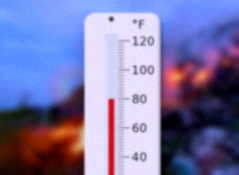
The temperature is 80 °F
